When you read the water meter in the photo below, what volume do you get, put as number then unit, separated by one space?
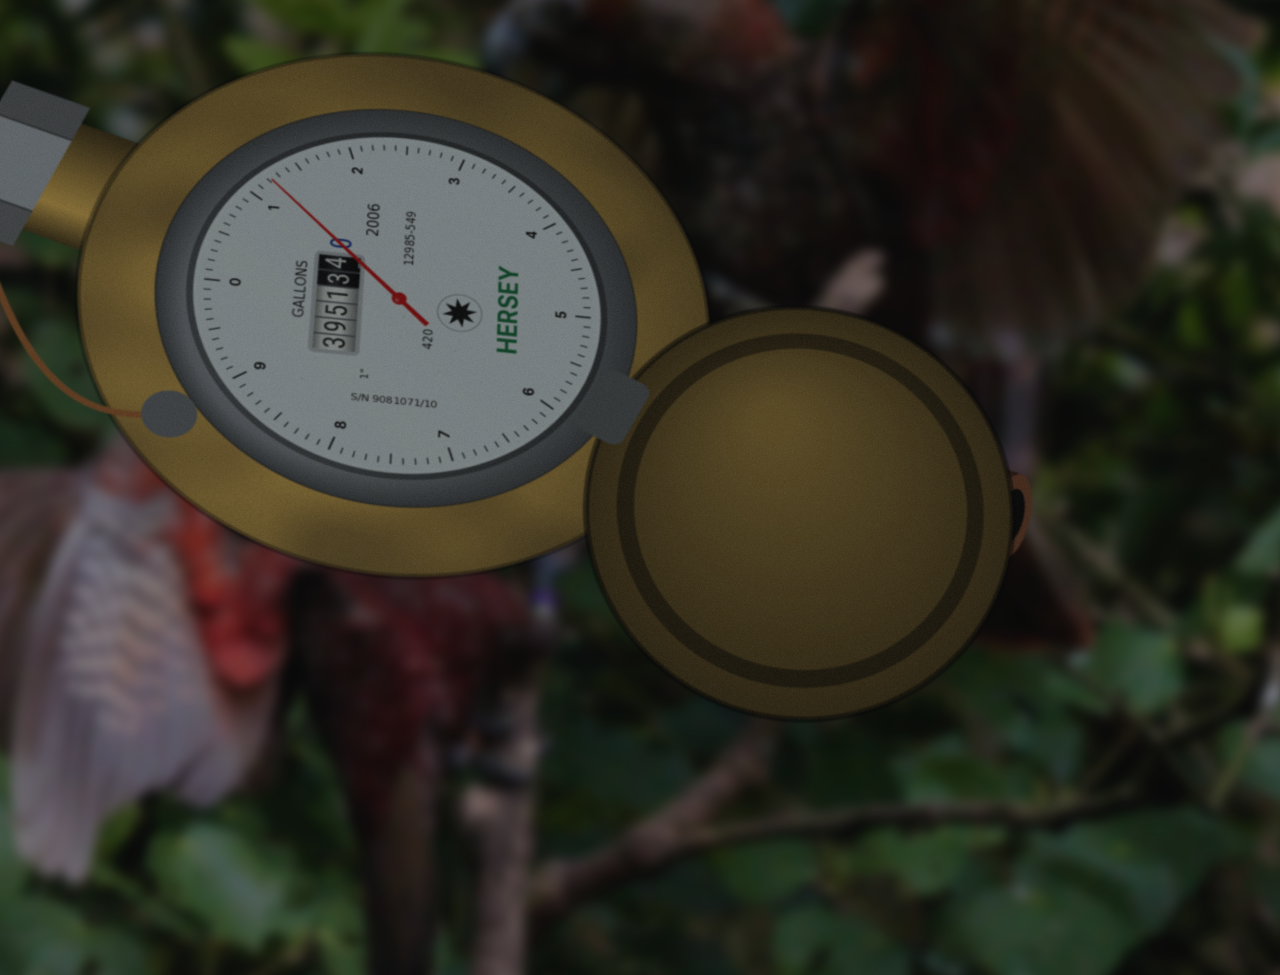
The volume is 3951341.2 gal
